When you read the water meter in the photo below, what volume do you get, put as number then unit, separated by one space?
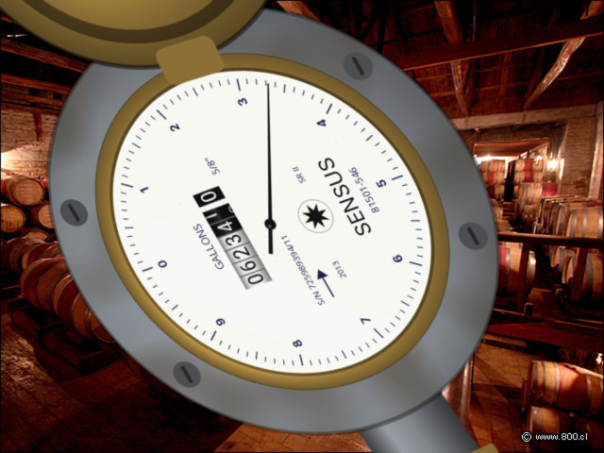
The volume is 623413.3 gal
